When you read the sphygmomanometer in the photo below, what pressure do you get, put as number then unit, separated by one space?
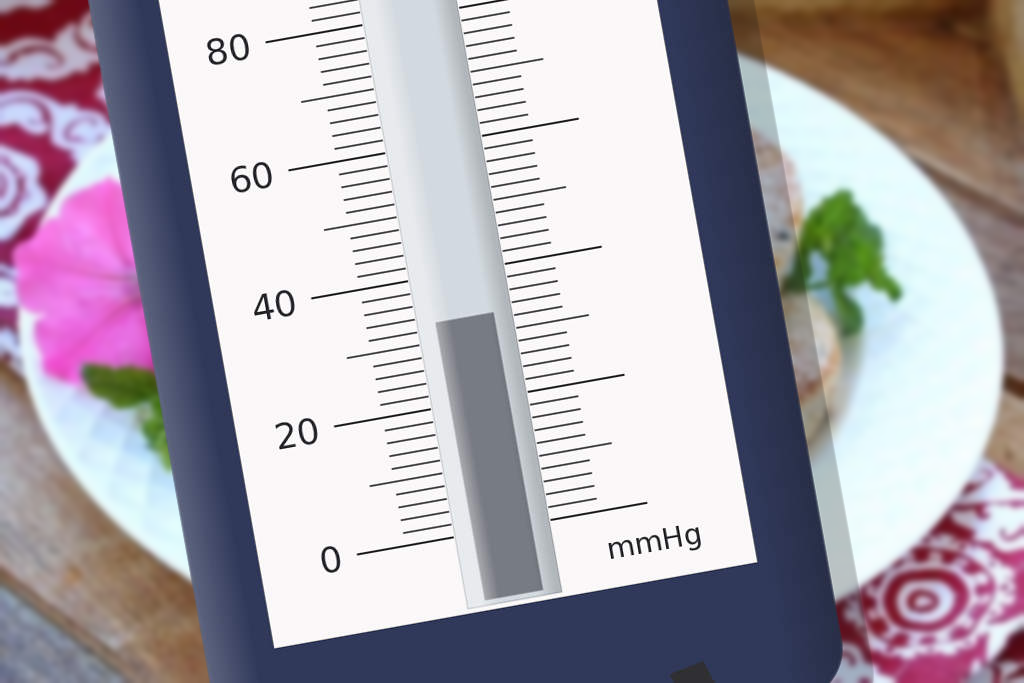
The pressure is 33 mmHg
